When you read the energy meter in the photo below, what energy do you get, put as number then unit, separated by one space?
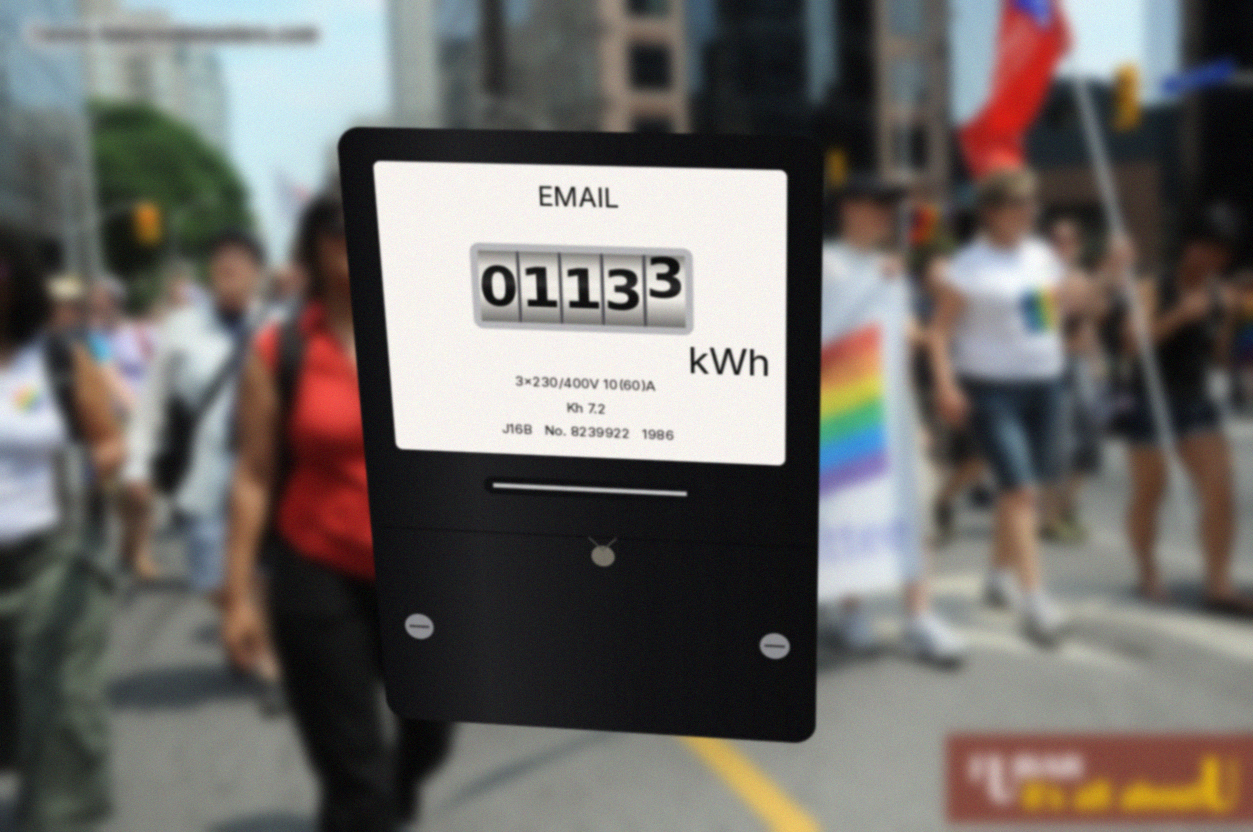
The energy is 1133 kWh
